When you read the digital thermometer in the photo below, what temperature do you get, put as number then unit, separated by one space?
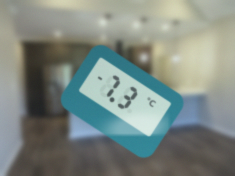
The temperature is -7.3 °C
